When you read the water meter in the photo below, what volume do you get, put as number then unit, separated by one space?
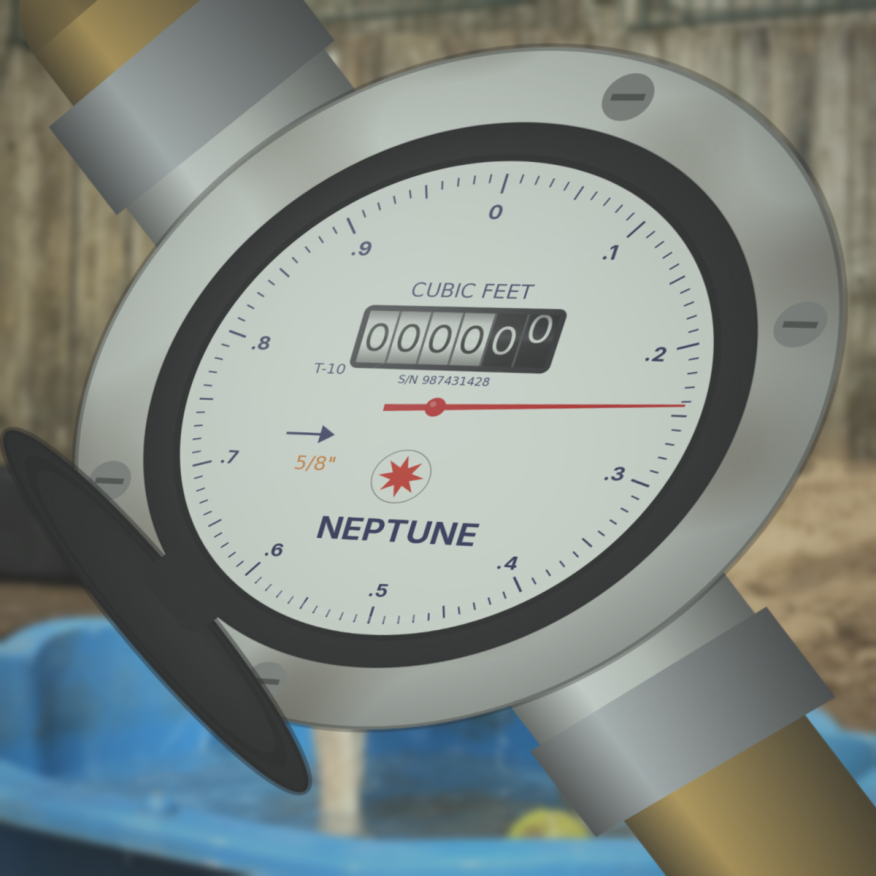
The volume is 0.24 ft³
